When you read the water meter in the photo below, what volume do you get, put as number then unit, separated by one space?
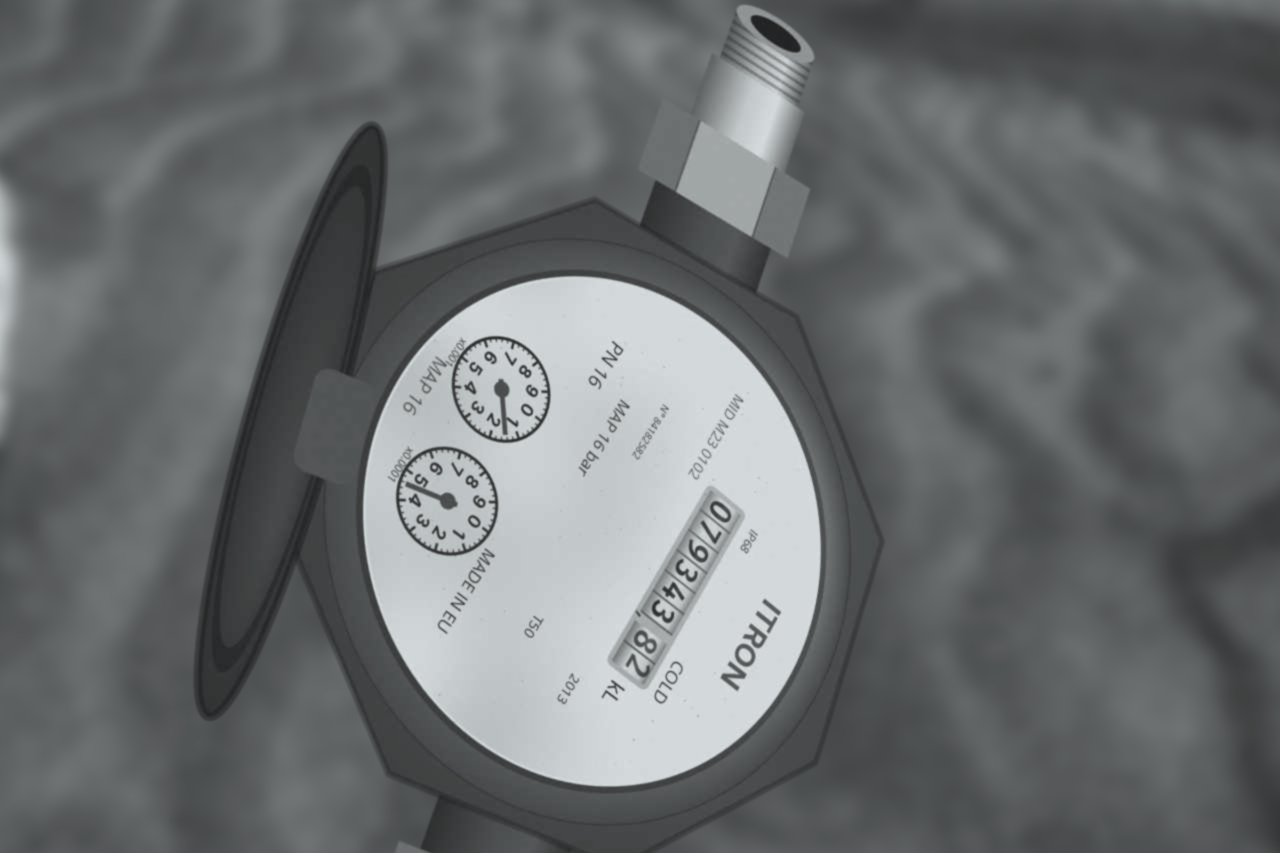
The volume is 79343.8214 kL
